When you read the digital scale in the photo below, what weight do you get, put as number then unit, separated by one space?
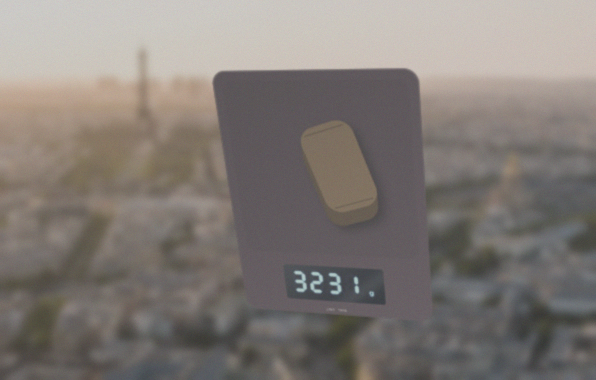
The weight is 3231 g
